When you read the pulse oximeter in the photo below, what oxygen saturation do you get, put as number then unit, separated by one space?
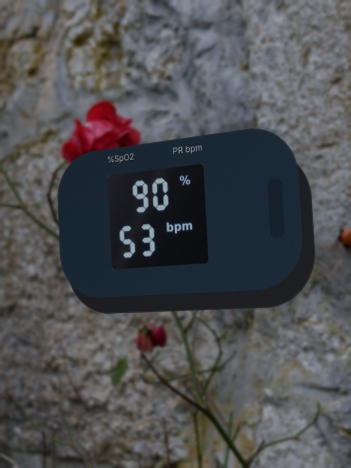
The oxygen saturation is 90 %
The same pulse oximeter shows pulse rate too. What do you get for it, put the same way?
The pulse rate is 53 bpm
